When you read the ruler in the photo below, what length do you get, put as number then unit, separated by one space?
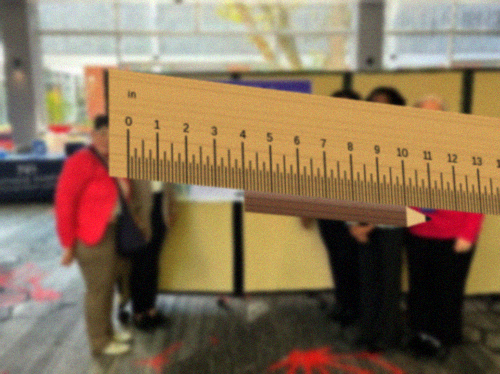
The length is 7 in
